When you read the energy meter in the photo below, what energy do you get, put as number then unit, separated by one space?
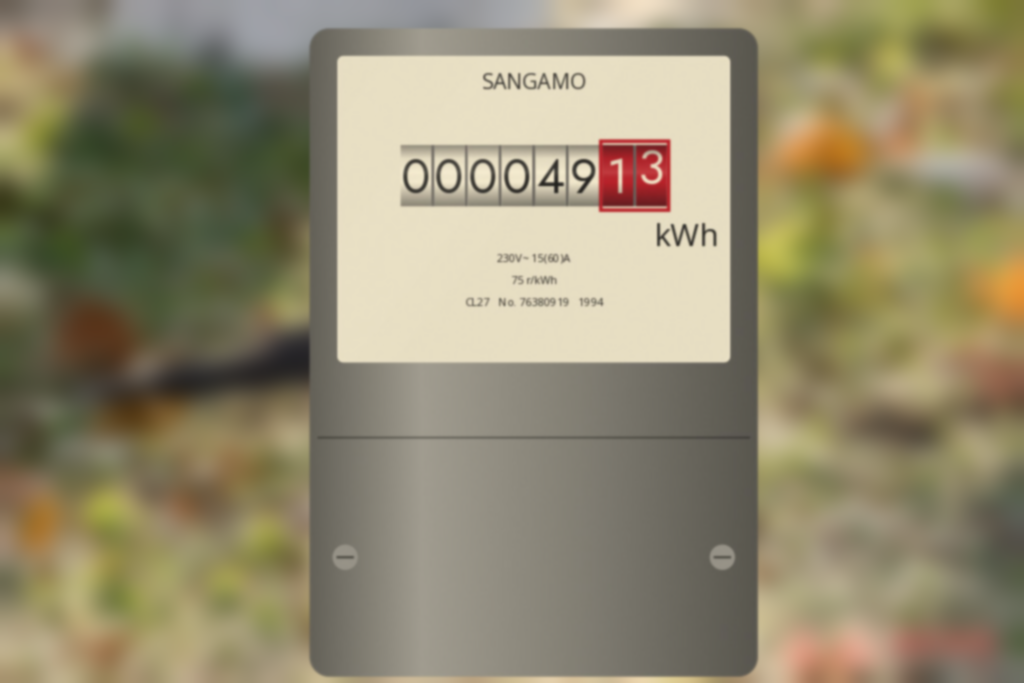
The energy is 49.13 kWh
